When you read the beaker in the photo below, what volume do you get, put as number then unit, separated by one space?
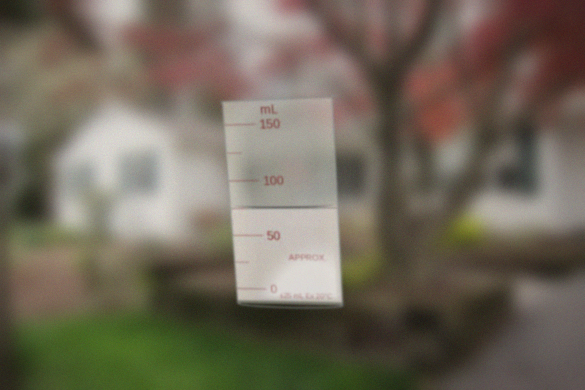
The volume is 75 mL
